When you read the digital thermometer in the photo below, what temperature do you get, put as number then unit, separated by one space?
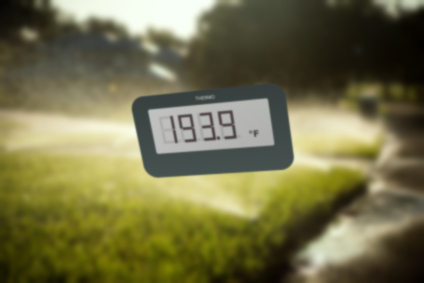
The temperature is 193.9 °F
